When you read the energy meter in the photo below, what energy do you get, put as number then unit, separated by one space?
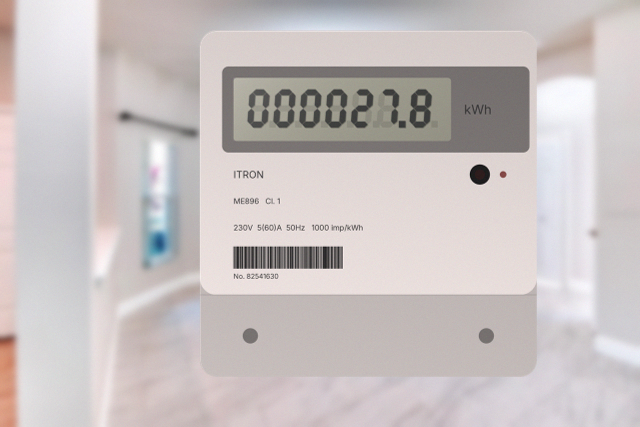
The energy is 27.8 kWh
